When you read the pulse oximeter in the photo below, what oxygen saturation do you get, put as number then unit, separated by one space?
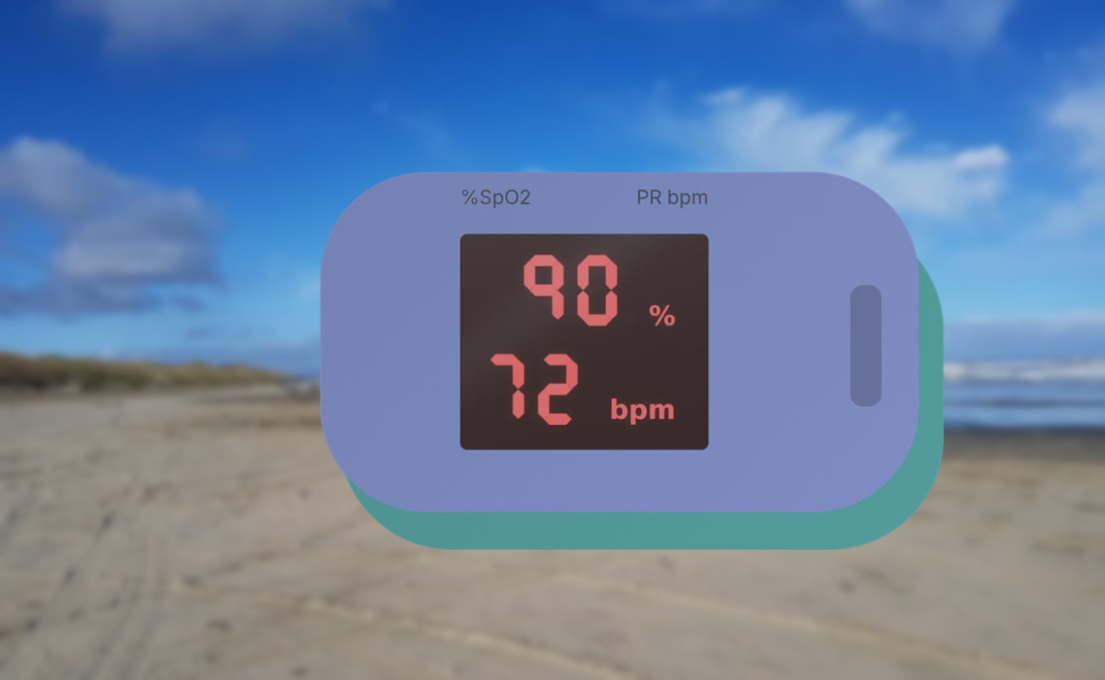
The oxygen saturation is 90 %
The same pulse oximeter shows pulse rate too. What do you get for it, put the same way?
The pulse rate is 72 bpm
